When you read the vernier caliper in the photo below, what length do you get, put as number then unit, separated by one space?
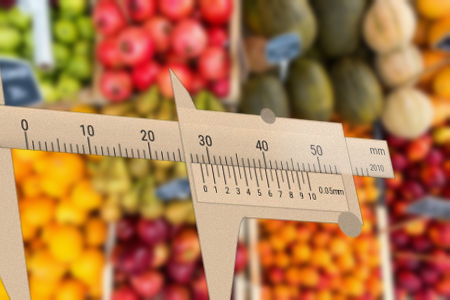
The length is 28.4 mm
